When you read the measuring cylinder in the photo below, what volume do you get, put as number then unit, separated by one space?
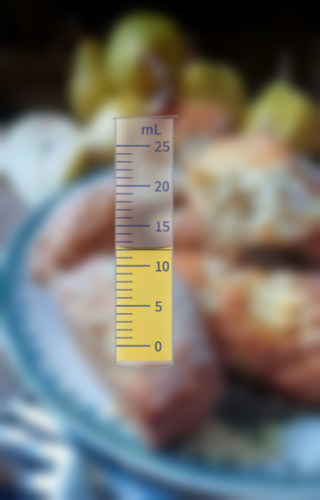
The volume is 12 mL
